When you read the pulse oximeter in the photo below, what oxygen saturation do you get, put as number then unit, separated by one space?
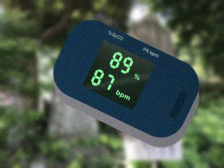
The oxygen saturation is 89 %
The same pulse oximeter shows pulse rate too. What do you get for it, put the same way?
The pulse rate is 87 bpm
